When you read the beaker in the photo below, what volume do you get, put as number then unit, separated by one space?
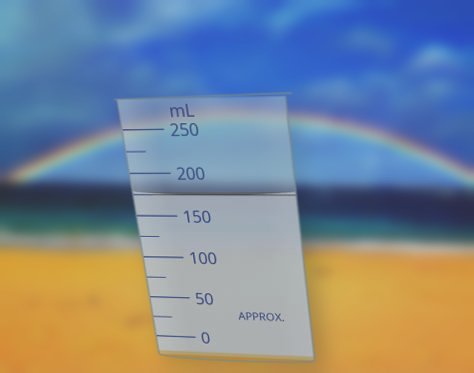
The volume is 175 mL
